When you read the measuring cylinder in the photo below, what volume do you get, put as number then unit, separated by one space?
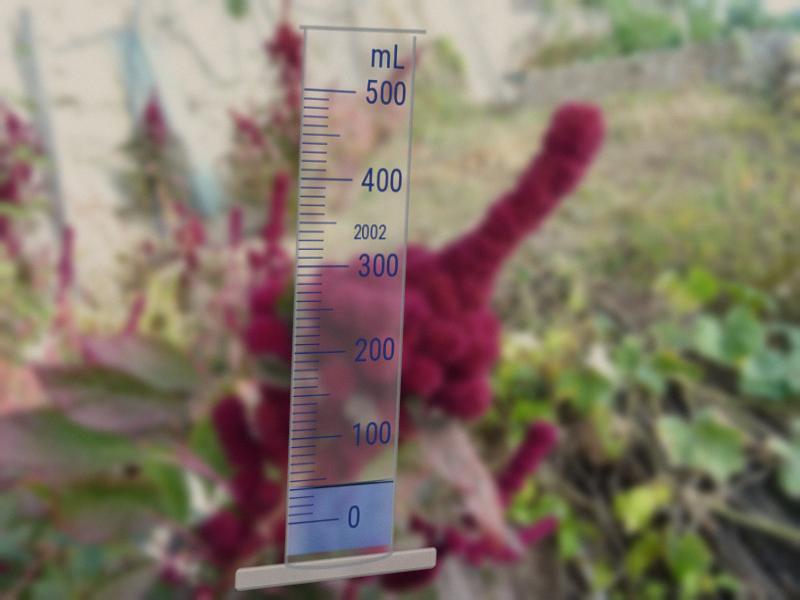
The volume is 40 mL
